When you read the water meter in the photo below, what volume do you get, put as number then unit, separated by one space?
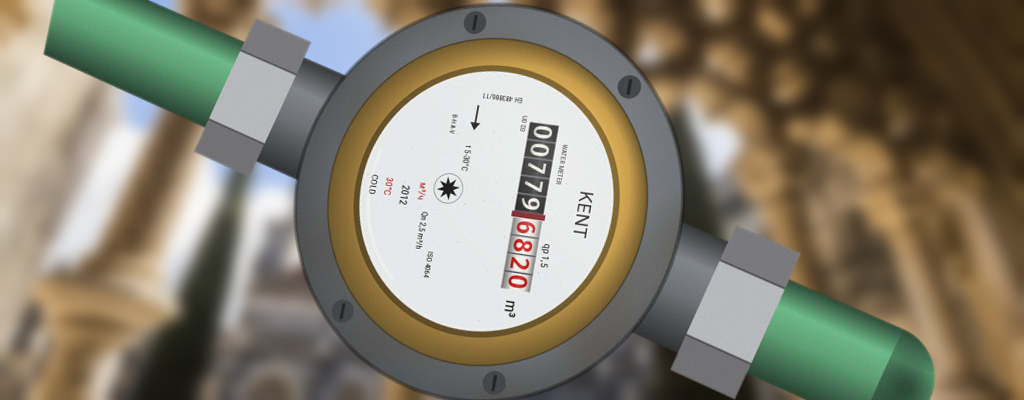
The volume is 779.6820 m³
